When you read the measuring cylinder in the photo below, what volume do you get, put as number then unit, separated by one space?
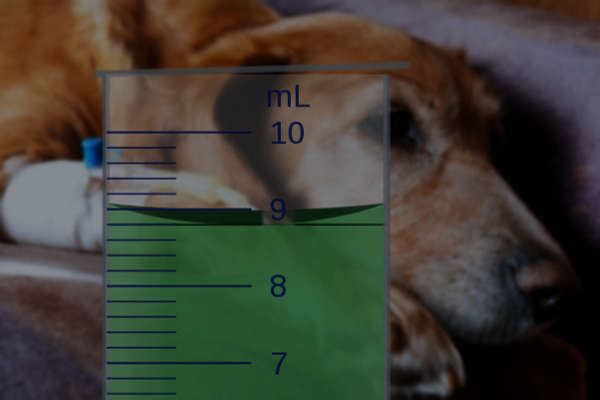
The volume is 8.8 mL
